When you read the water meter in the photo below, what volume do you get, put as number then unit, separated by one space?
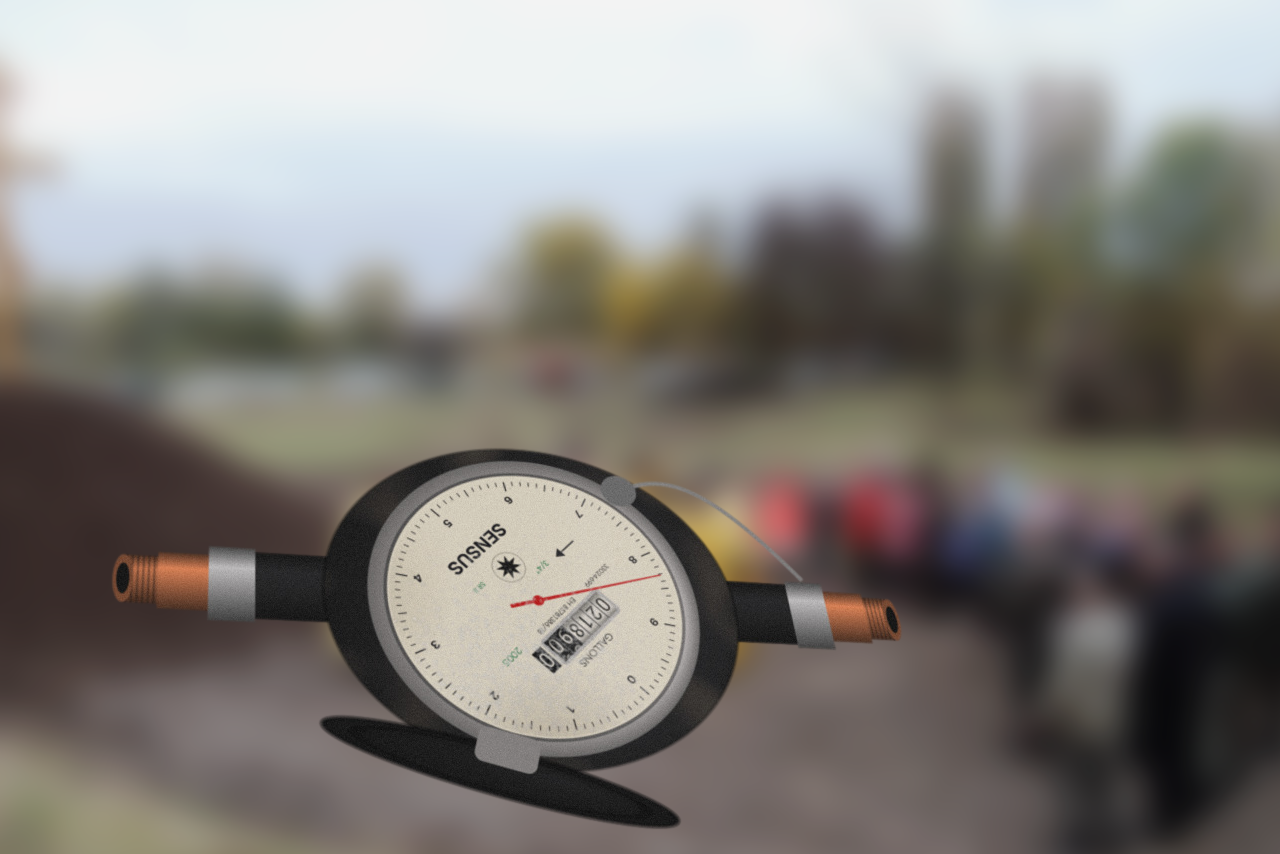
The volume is 218898.3 gal
